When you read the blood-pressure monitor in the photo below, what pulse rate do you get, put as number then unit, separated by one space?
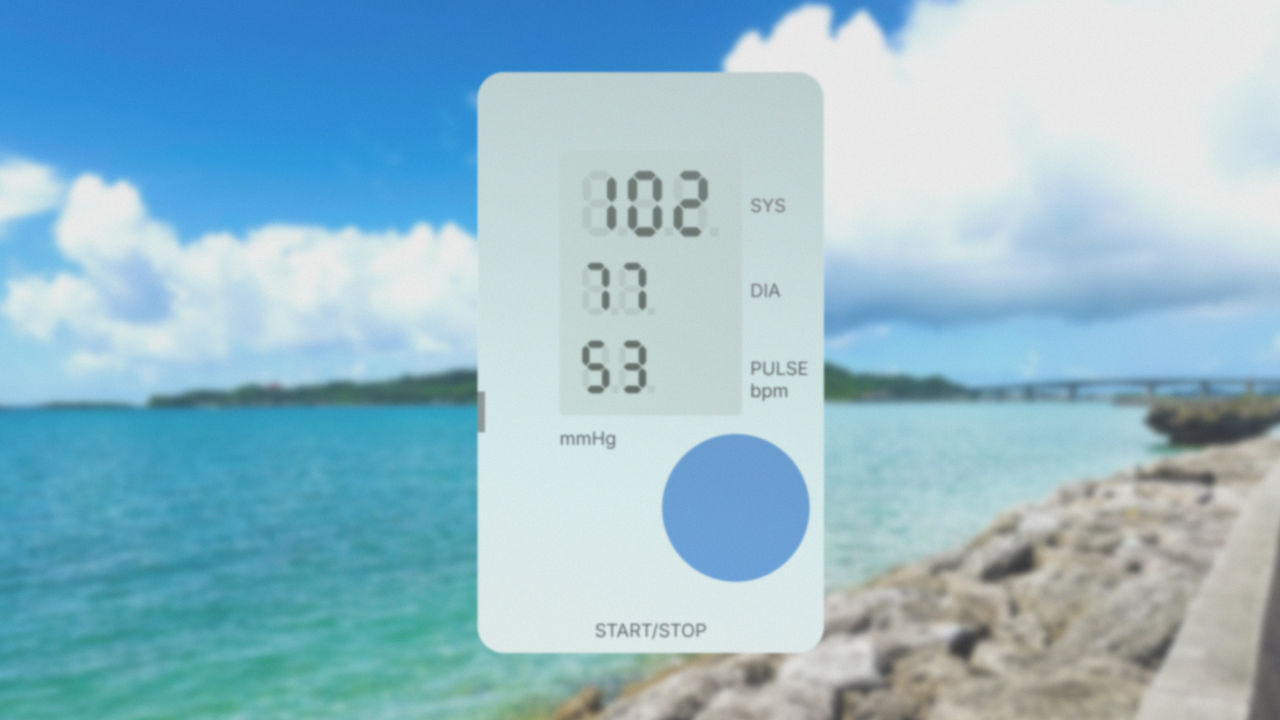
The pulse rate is 53 bpm
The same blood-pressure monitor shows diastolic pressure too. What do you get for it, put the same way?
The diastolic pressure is 77 mmHg
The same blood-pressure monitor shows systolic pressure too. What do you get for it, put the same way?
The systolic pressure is 102 mmHg
